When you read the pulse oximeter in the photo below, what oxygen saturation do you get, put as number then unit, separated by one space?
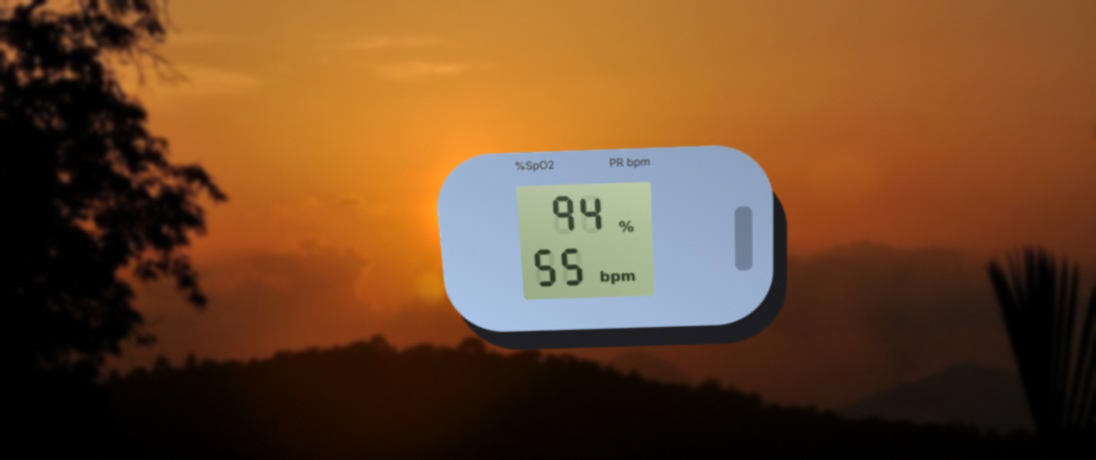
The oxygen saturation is 94 %
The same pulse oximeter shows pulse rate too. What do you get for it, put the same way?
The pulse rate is 55 bpm
